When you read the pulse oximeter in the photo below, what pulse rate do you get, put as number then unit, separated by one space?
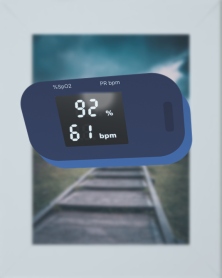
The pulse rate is 61 bpm
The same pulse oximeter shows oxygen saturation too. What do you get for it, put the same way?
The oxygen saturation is 92 %
